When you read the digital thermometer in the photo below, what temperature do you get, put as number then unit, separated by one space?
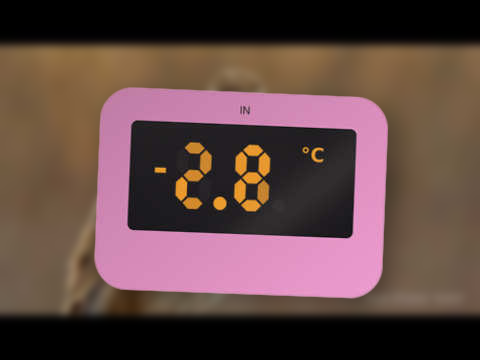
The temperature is -2.8 °C
